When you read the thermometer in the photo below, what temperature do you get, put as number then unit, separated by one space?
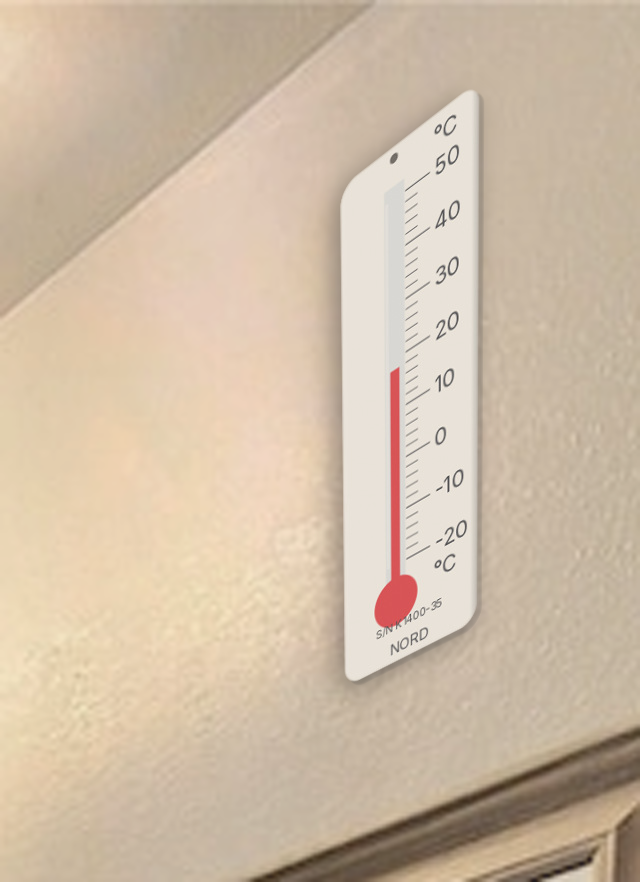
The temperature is 18 °C
